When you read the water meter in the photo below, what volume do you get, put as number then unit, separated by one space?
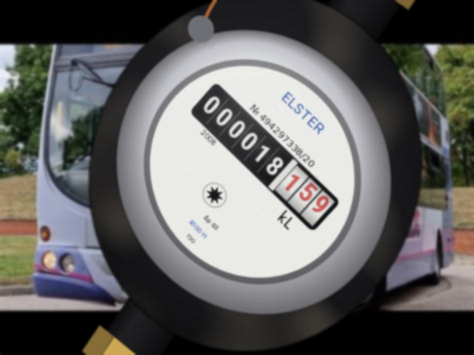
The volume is 18.159 kL
